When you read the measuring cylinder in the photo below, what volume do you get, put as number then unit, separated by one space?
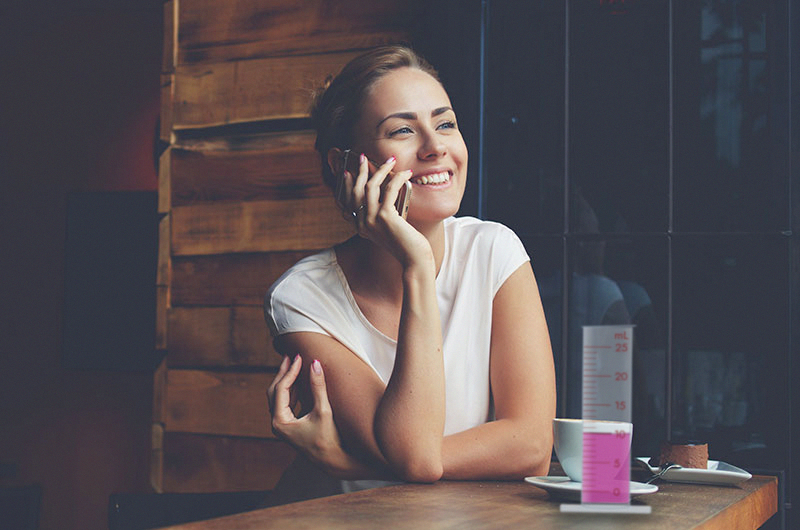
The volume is 10 mL
